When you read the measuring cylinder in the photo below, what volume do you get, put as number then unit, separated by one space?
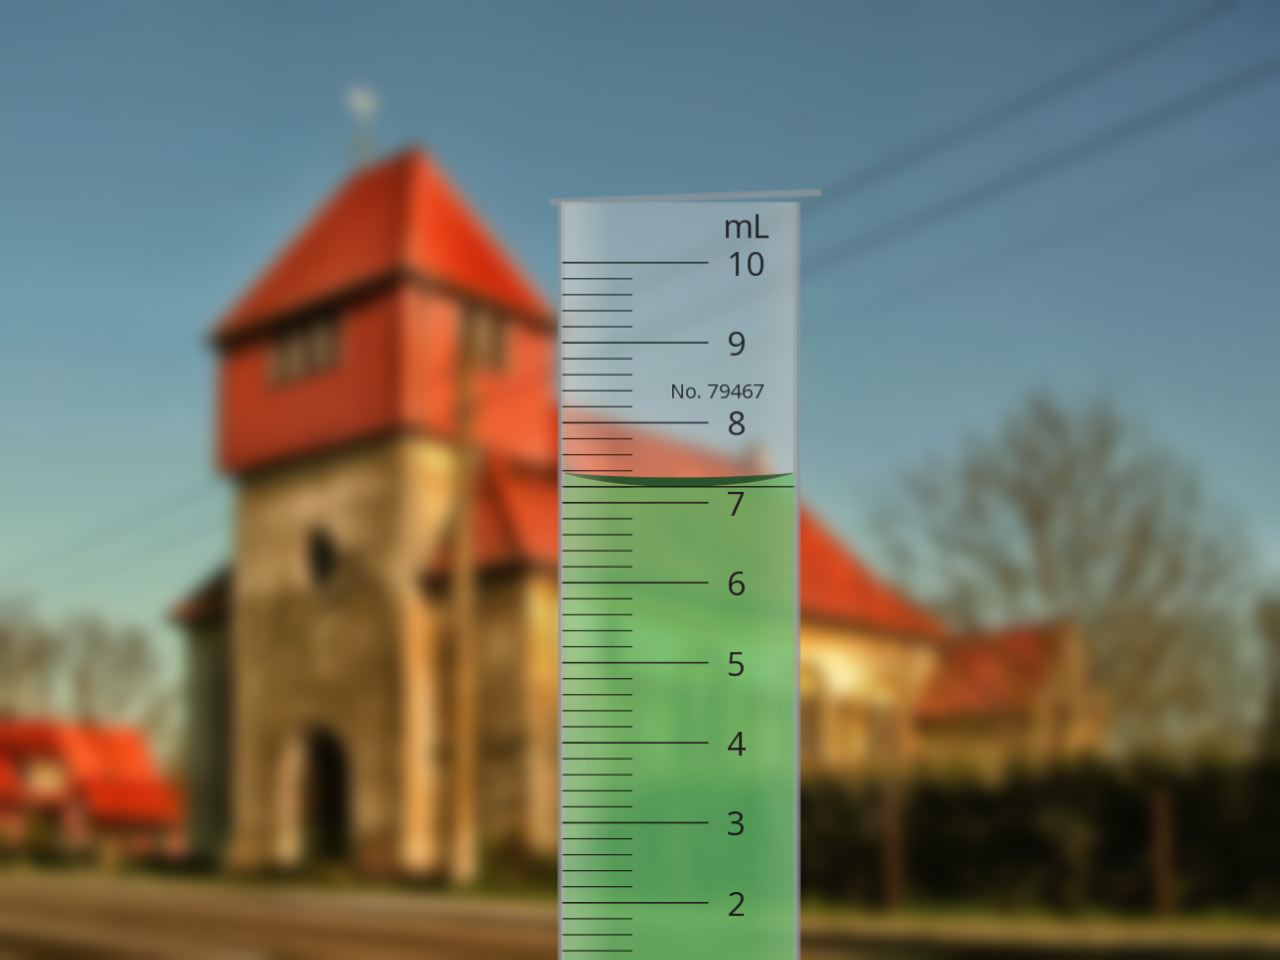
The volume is 7.2 mL
